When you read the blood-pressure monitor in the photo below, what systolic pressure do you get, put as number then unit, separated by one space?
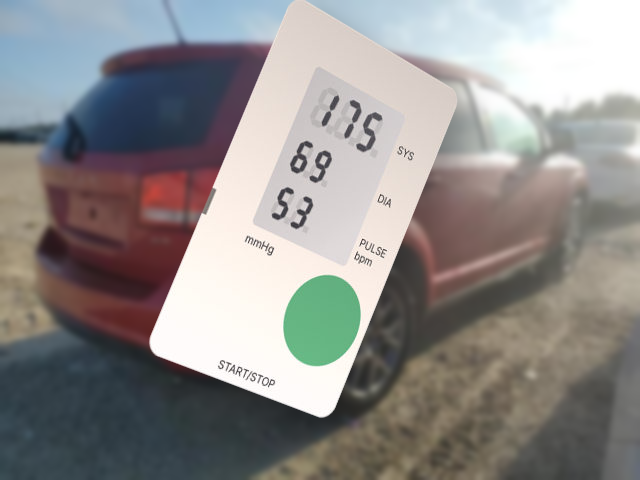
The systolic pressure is 175 mmHg
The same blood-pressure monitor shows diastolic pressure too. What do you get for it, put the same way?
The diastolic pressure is 69 mmHg
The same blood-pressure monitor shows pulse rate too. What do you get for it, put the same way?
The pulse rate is 53 bpm
